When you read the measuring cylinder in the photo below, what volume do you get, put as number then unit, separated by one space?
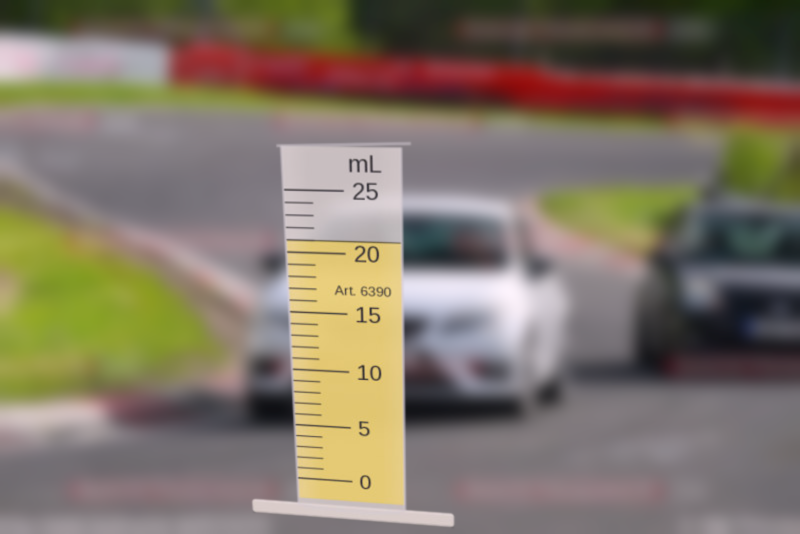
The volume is 21 mL
